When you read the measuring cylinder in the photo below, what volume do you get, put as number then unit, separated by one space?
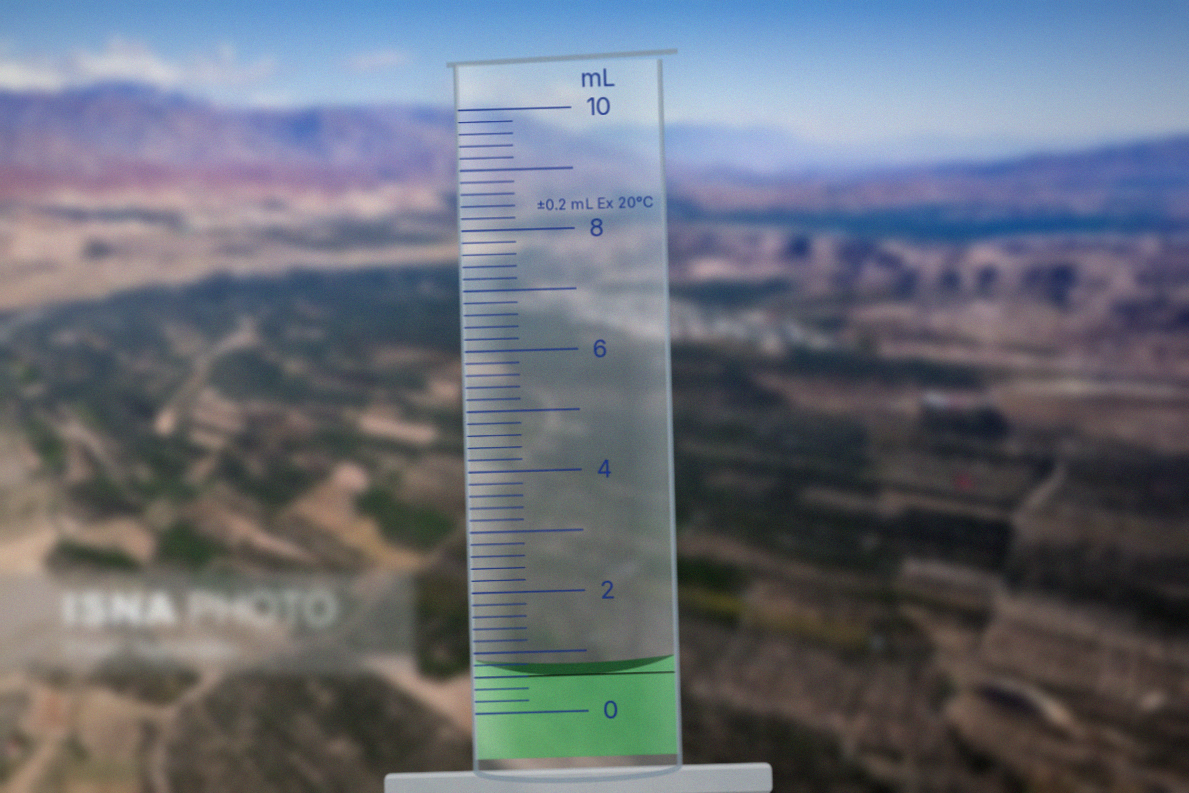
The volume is 0.6 mL
